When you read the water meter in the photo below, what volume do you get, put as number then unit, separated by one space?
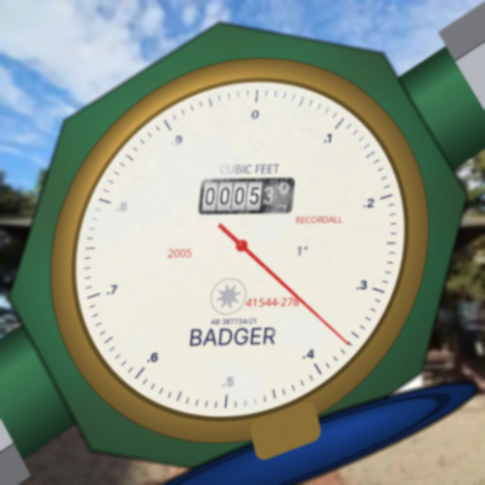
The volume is 536.36 ft³
